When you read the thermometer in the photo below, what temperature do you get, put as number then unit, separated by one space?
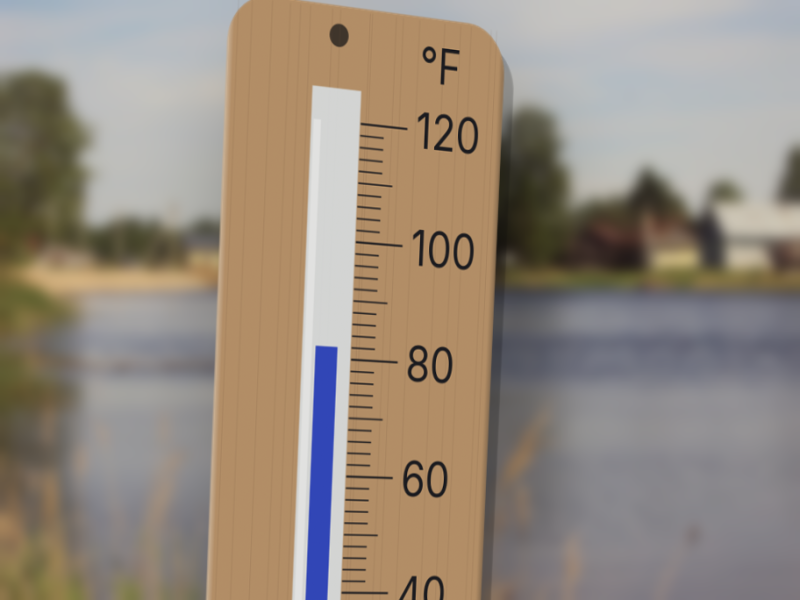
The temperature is 82 °F
